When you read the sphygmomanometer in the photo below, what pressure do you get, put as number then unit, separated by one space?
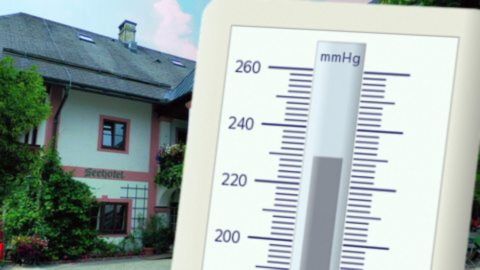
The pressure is 230 mmHg
